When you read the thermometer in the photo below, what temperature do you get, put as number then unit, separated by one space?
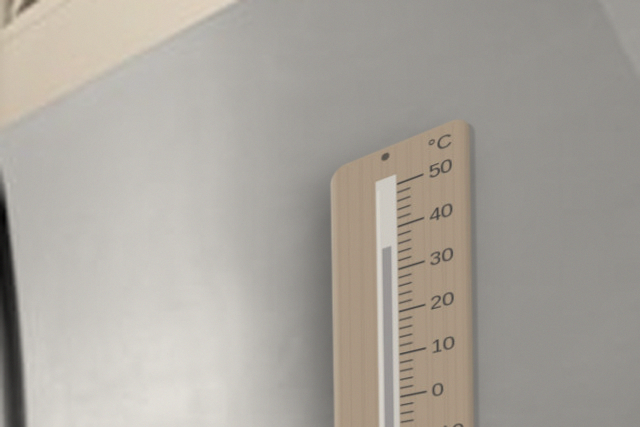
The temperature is 36 °C
